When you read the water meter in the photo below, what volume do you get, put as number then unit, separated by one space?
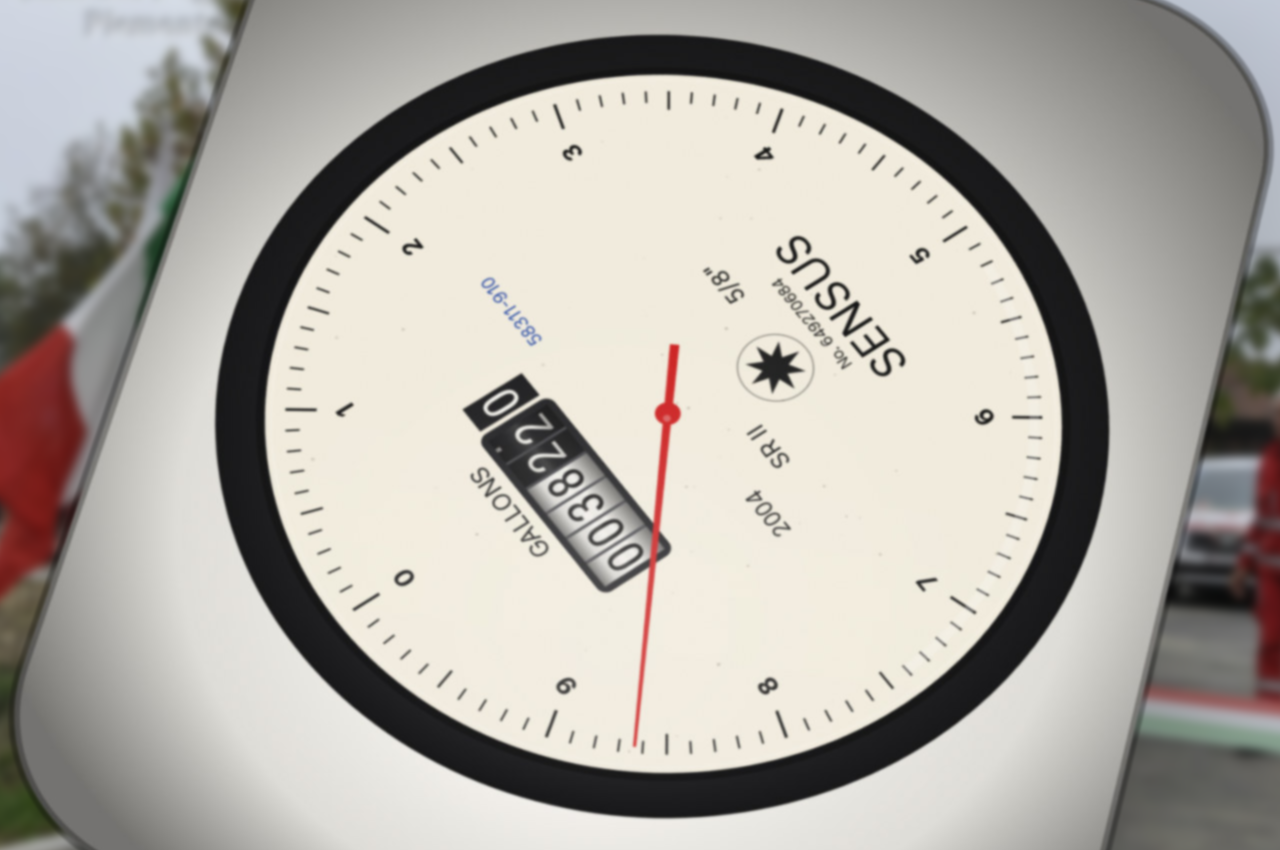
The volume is 38218.6 gal
